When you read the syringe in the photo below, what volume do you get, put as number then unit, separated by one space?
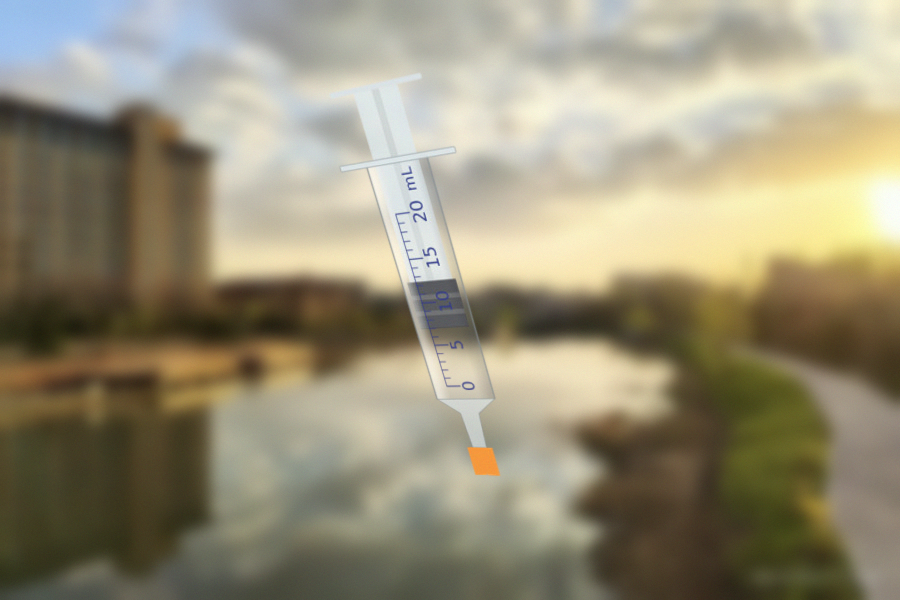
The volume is 7 mL
